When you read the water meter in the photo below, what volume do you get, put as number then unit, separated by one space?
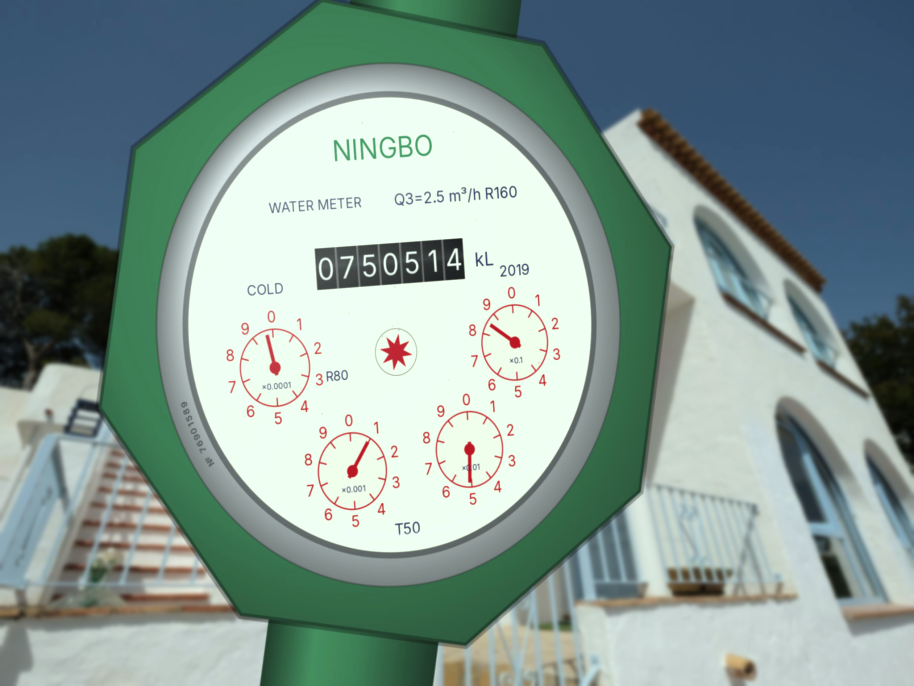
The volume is 750514.8509 kL
